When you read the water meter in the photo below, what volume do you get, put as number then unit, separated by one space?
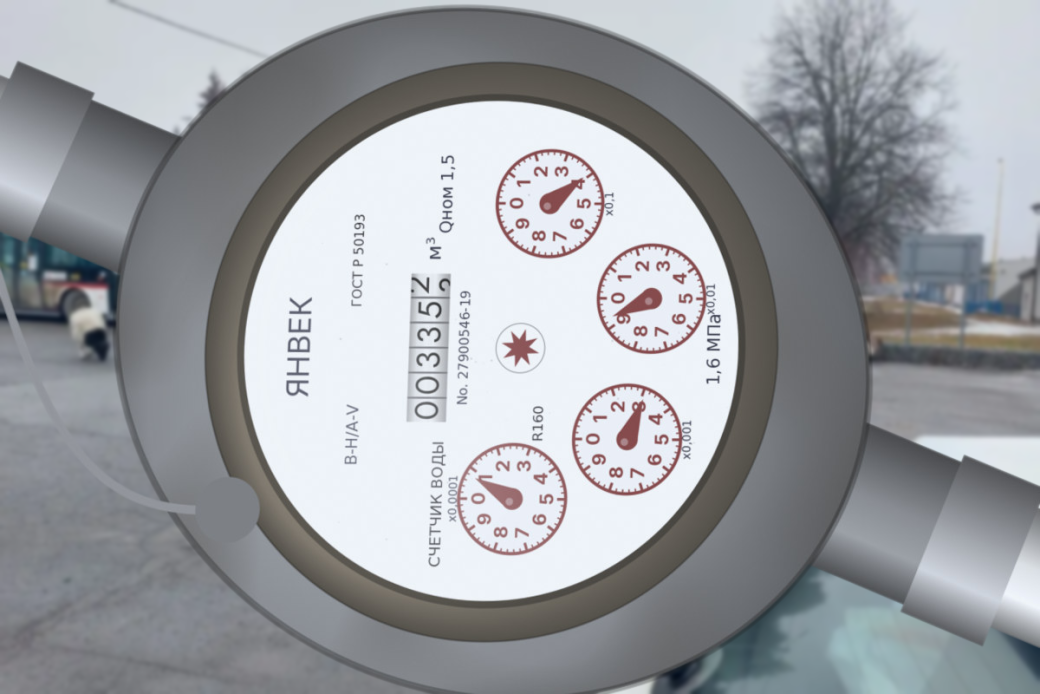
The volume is 3352.3930 m³
